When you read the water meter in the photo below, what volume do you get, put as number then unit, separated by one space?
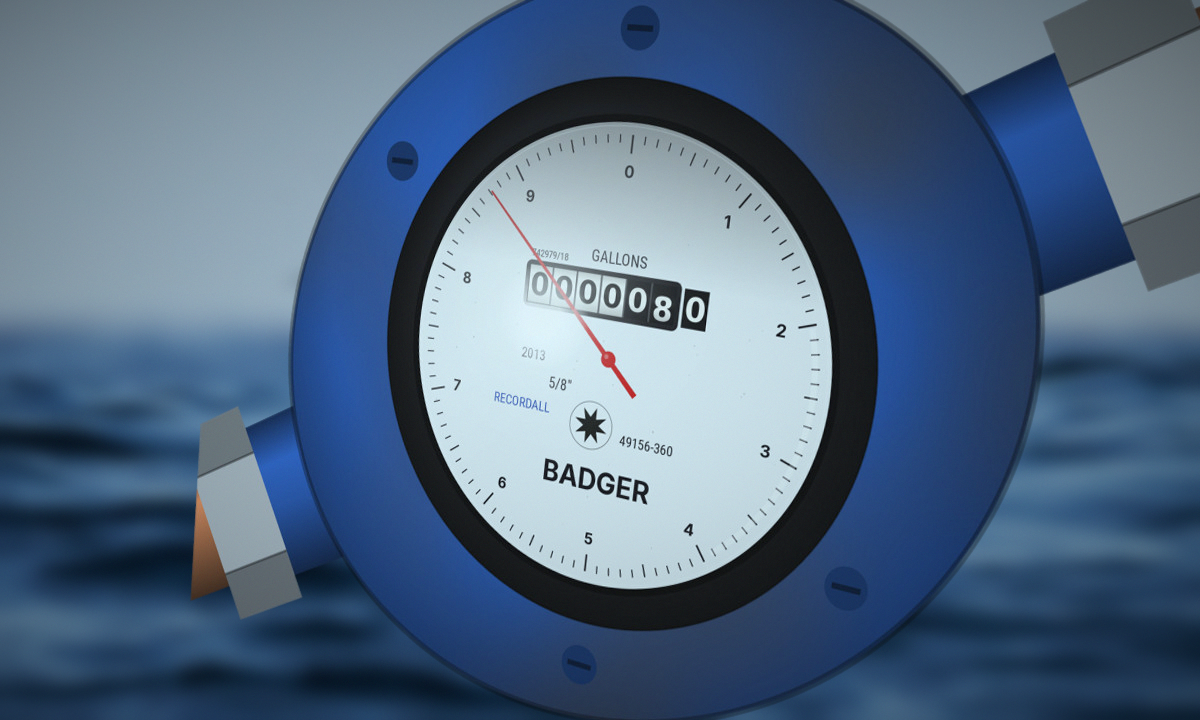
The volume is 78.7 gal
